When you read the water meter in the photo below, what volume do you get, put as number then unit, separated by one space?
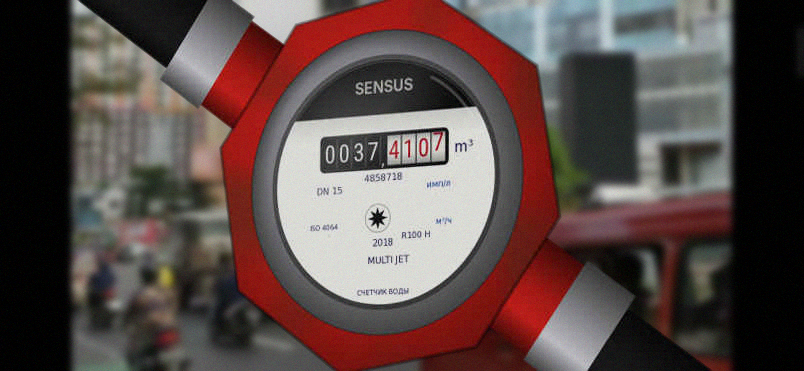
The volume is 37.4107 m³
